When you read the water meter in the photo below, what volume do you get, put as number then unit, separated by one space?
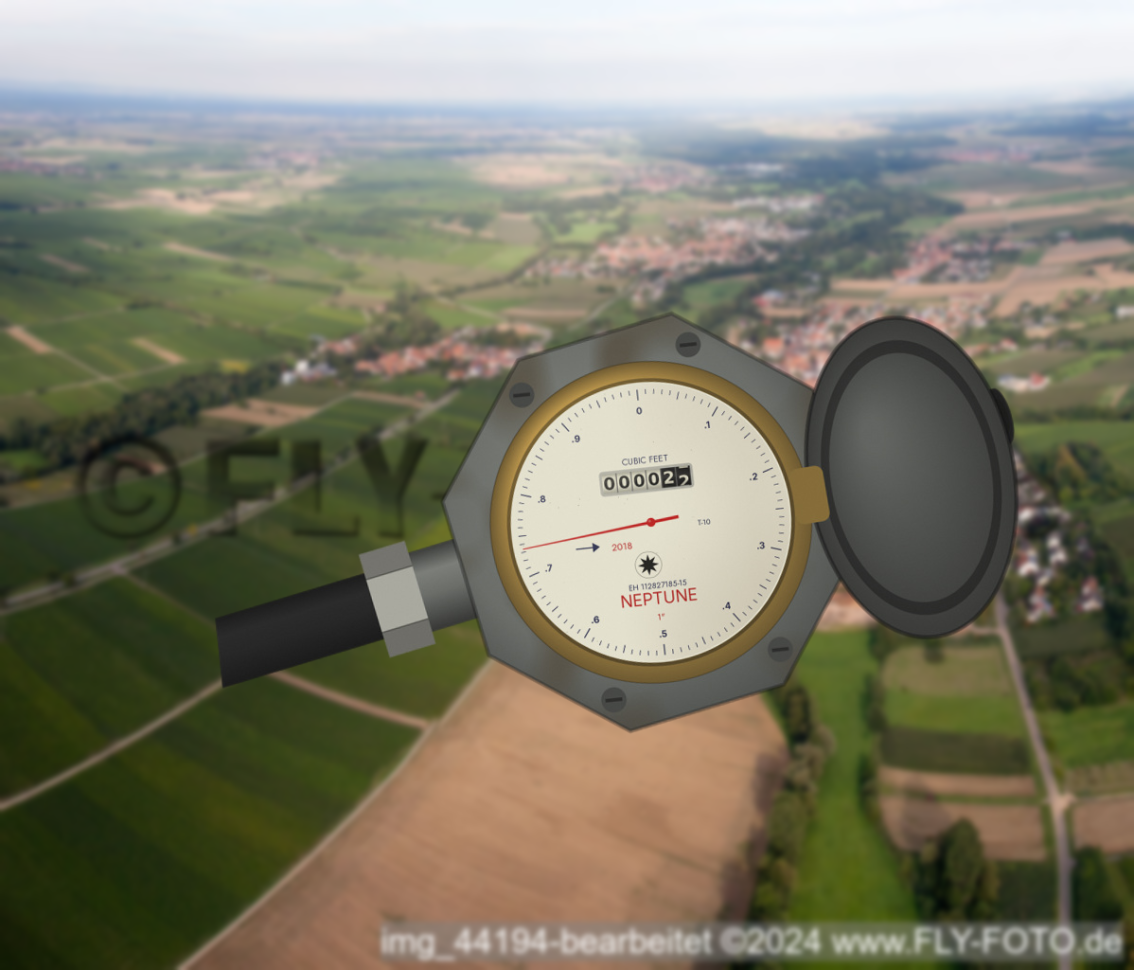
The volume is 21.73 ft³
